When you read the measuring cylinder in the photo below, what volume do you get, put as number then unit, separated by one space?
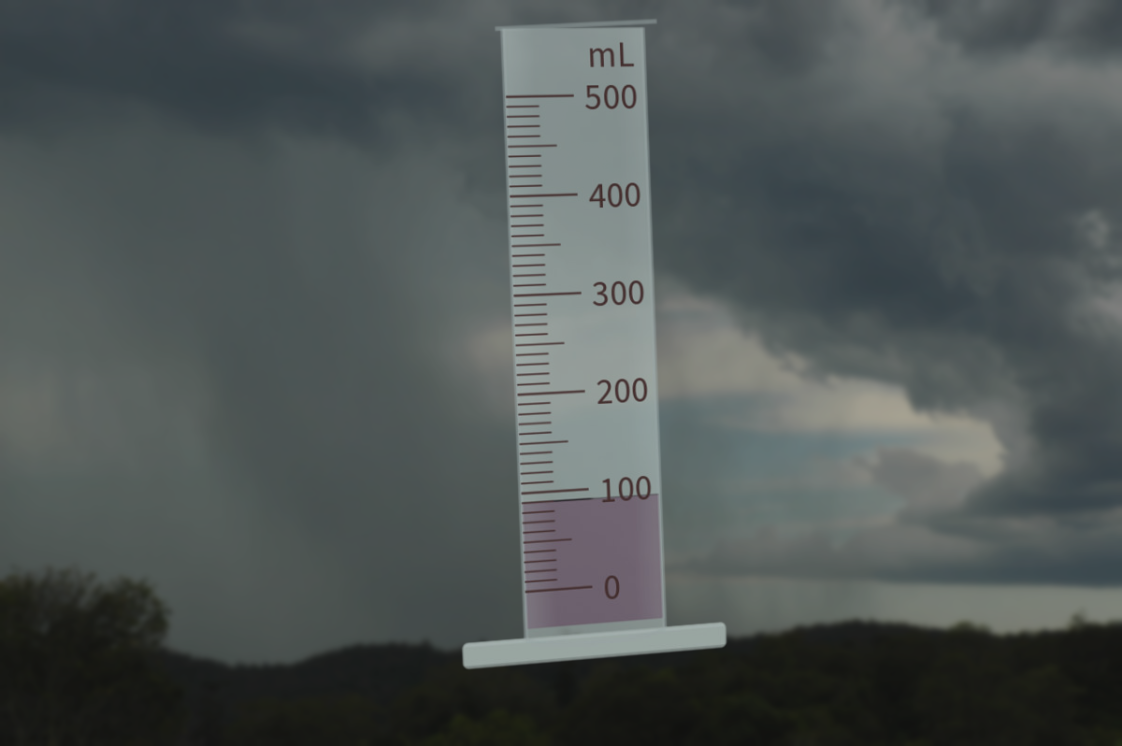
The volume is 90 mL
